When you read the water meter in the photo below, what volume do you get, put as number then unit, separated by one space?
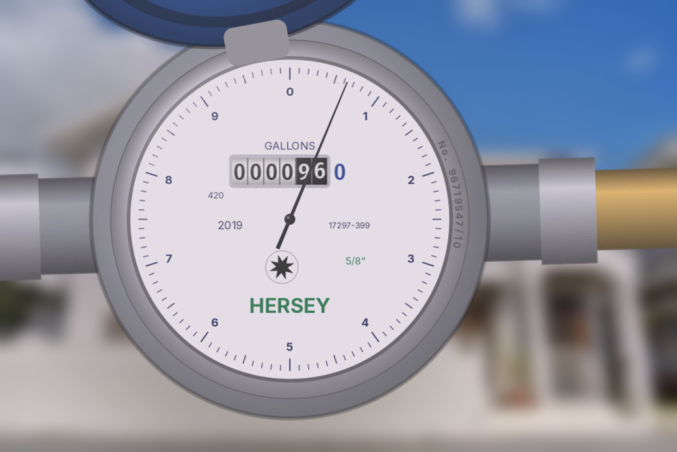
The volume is 960.6 gal
